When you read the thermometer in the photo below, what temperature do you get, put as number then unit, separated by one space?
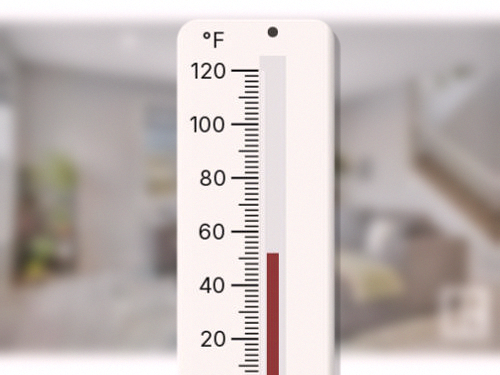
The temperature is 52 °F
